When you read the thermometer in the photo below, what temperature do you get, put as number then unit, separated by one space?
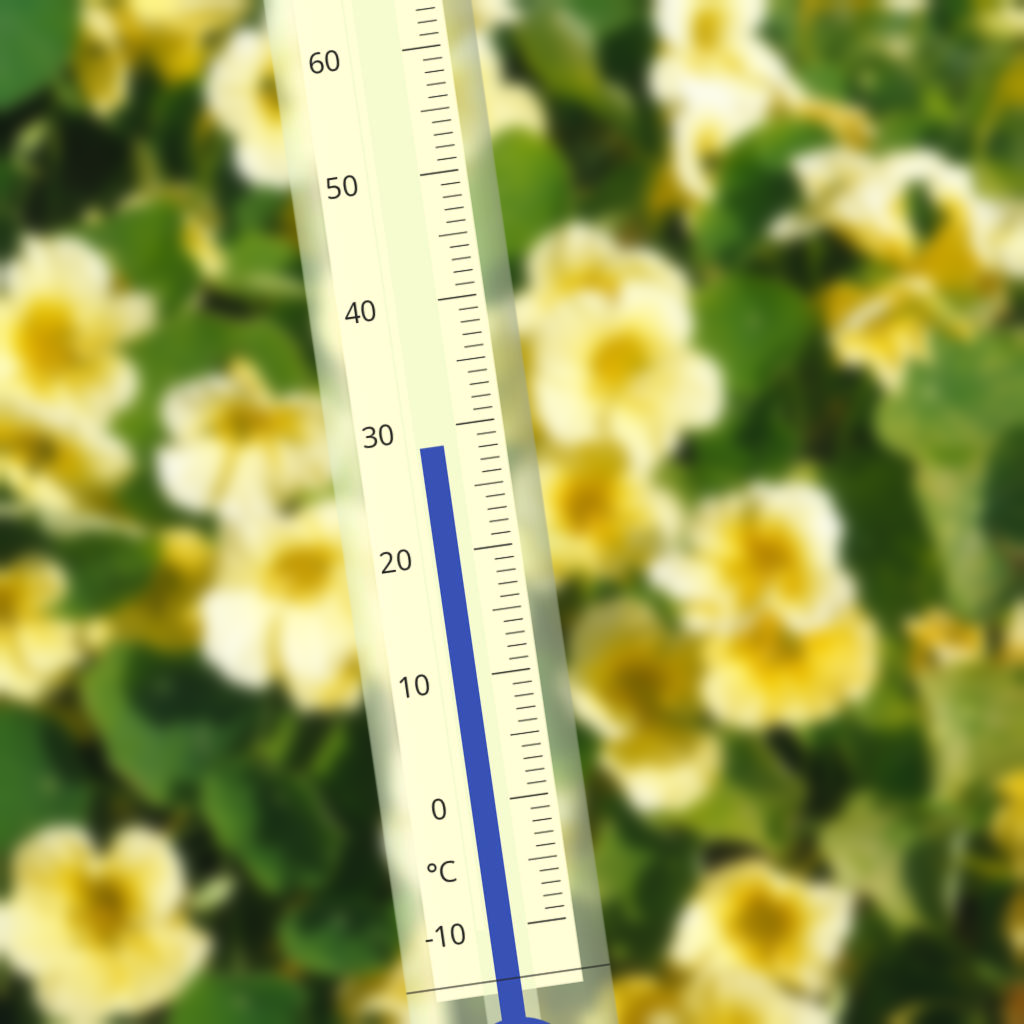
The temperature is 28.5 °C
